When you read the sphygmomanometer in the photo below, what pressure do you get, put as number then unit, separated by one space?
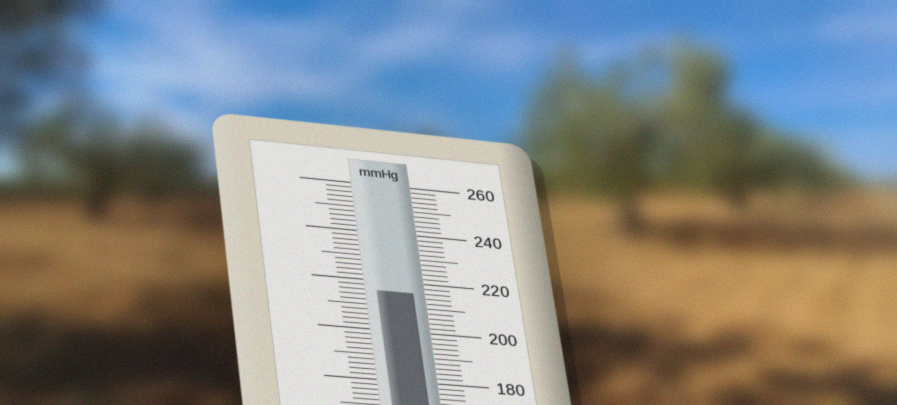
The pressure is 216 mmHg
